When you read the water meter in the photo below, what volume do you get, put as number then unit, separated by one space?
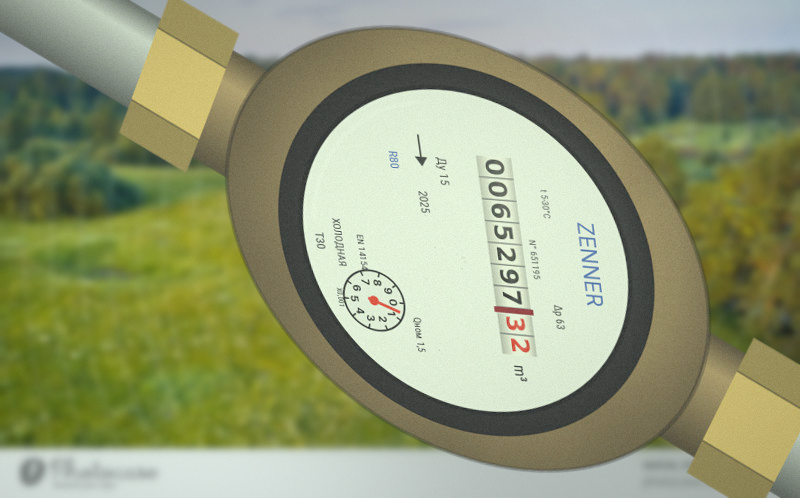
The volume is 65297.320 m³
